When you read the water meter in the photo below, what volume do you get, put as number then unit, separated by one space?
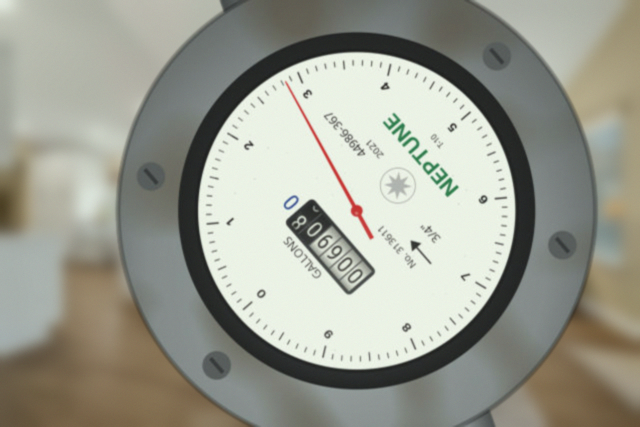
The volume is 69082.8 gal
